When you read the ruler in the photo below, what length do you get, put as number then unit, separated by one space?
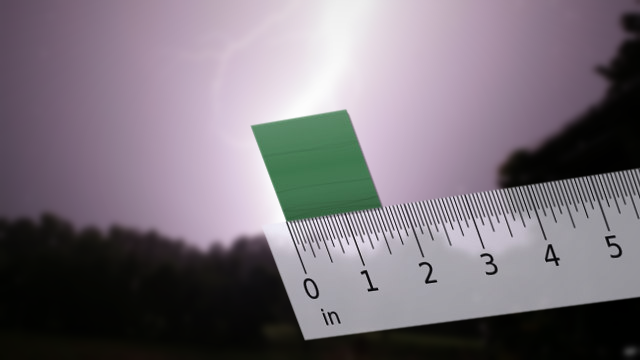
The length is 1.625 in
